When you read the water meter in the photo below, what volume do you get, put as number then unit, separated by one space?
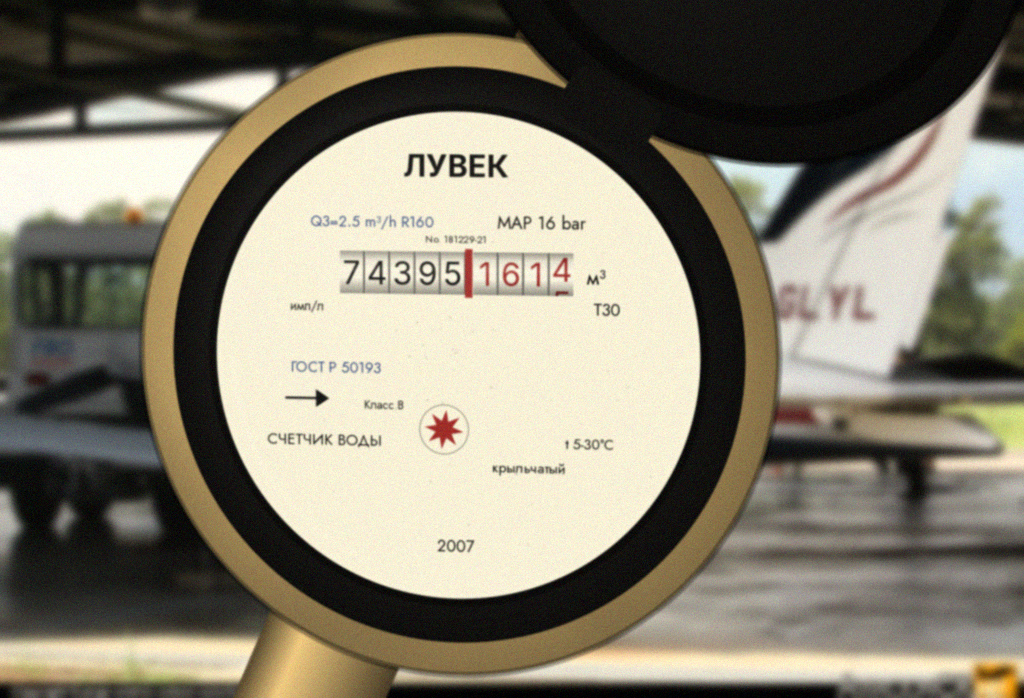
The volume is 74395.1614 m³
